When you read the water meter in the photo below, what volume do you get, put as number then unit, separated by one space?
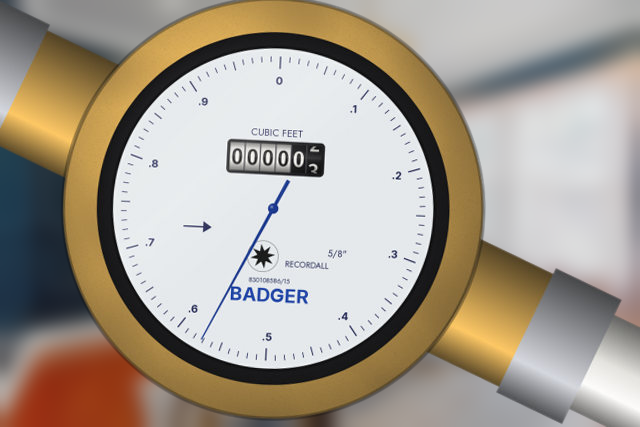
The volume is 2.57 ft³
